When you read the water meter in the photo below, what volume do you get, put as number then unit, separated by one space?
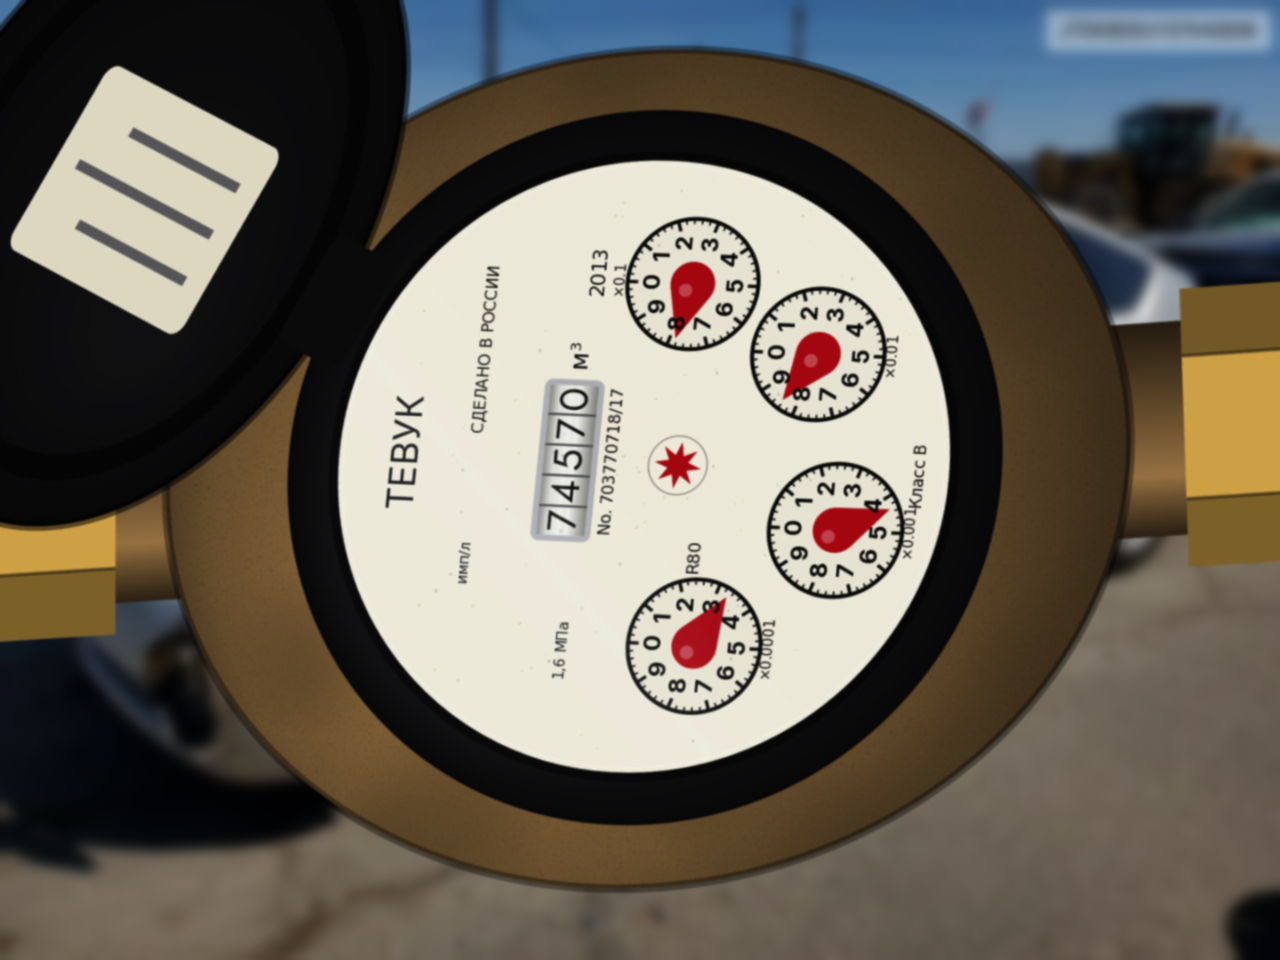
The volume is 74570.7843 m³
